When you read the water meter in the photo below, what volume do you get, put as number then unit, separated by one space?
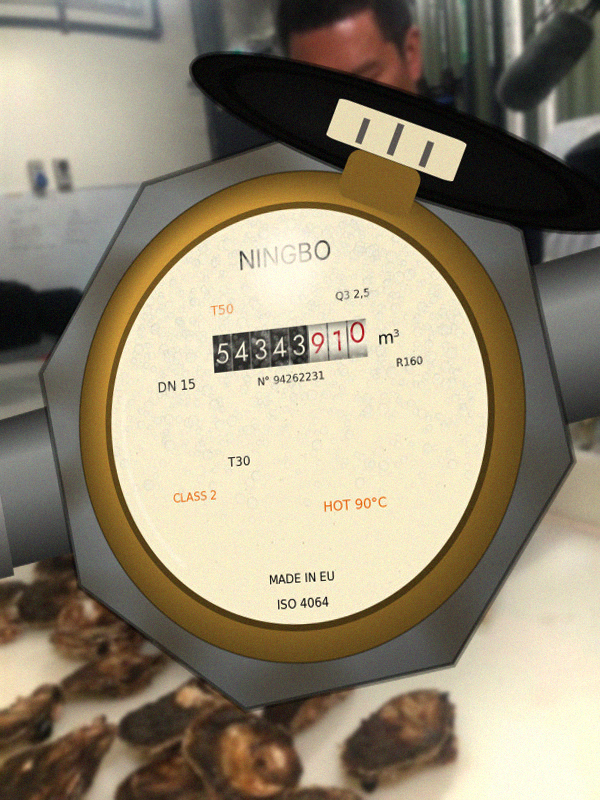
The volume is 54343.910 m³
